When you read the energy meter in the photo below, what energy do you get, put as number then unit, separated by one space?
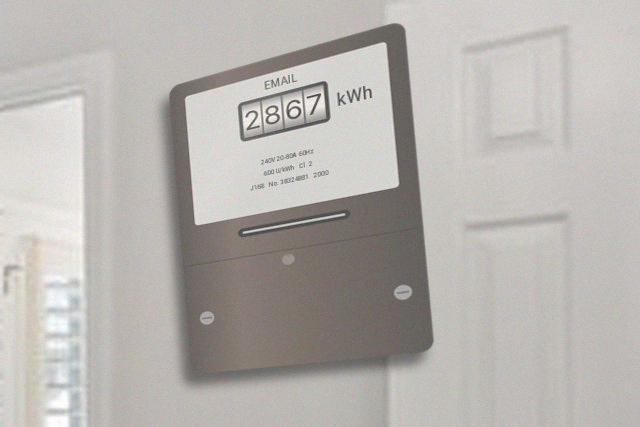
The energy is 2867 kWh
